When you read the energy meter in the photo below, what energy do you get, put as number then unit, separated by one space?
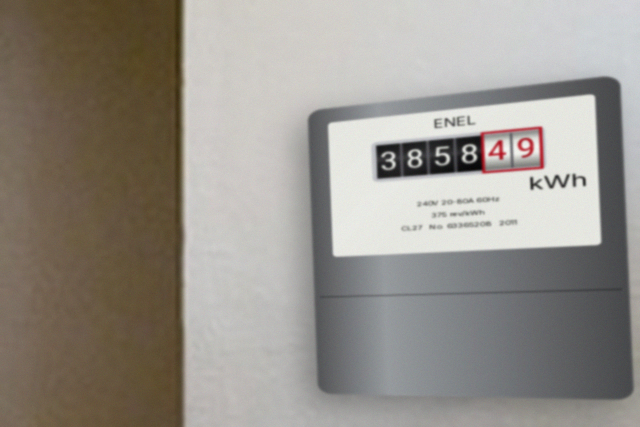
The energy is 3858.49 kWh
